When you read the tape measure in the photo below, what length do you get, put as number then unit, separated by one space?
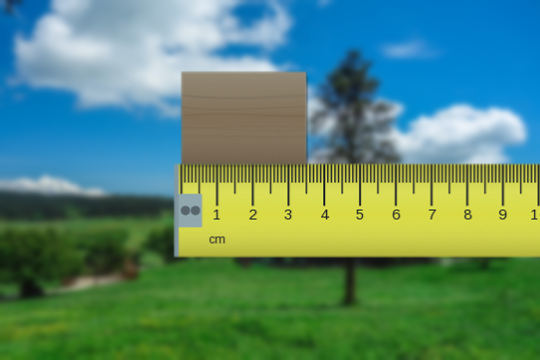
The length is 3.5 cm
